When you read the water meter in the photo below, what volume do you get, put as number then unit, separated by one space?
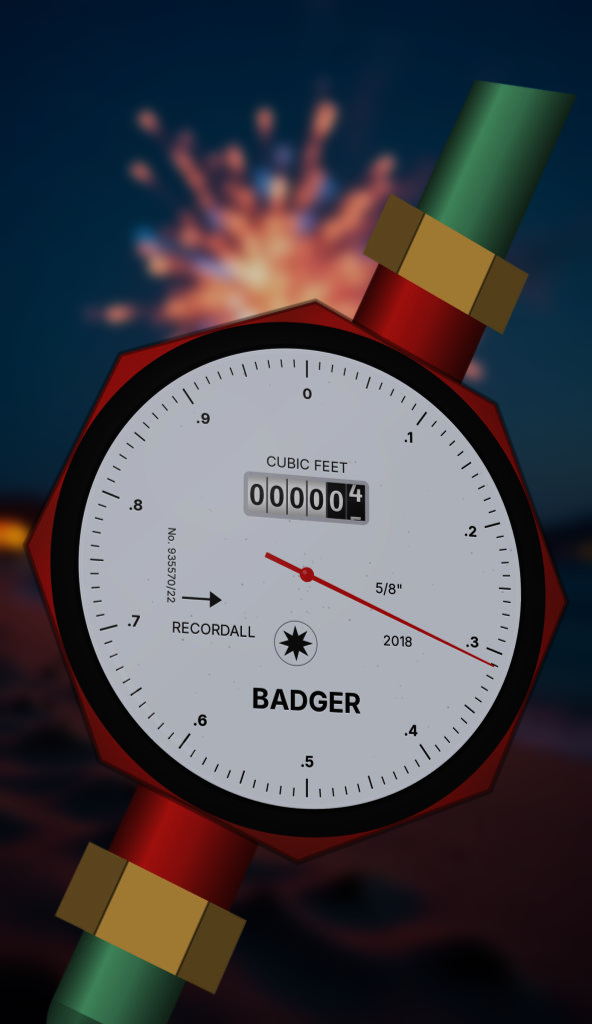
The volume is 4.31 ft³
